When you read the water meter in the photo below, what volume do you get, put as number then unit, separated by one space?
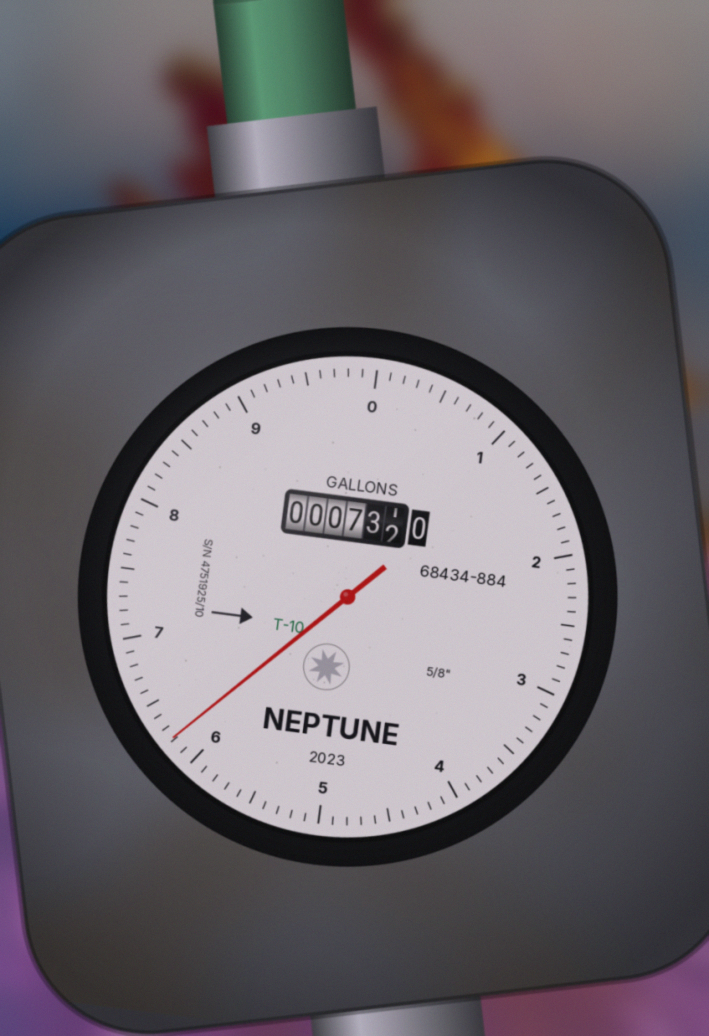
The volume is 7316.2 gal
